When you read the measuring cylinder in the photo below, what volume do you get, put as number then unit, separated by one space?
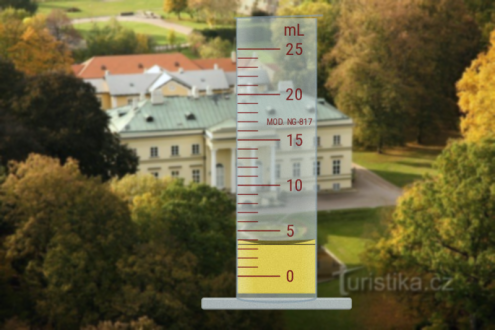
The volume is 3.5 mL
